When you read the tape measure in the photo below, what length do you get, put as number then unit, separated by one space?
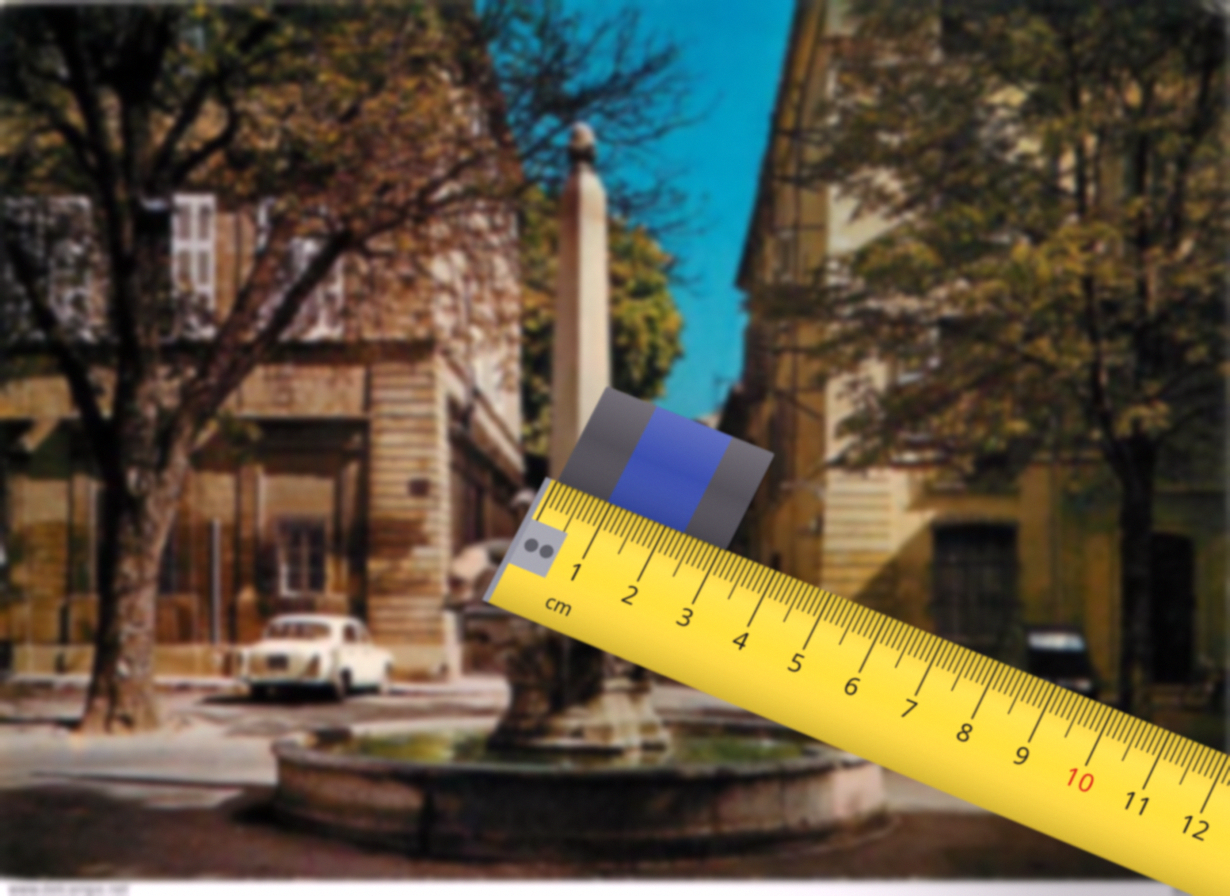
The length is 3.1 cm
